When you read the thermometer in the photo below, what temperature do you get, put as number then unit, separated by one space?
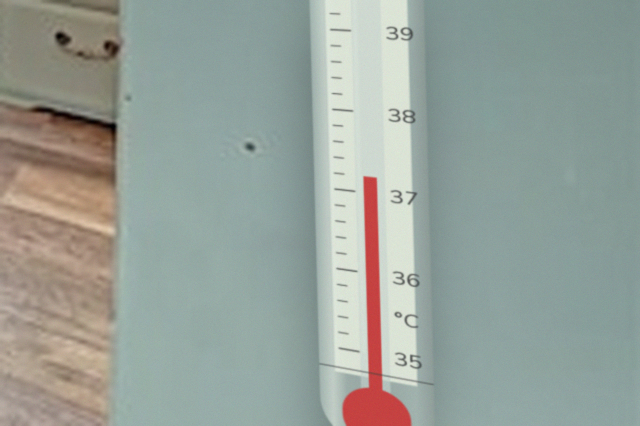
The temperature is 37.2 °C
